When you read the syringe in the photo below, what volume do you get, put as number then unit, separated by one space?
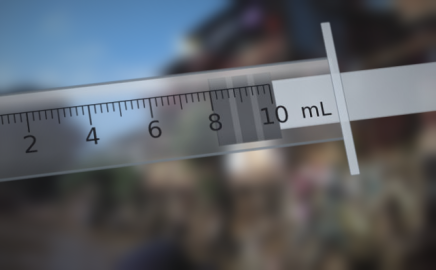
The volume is 8 mL
